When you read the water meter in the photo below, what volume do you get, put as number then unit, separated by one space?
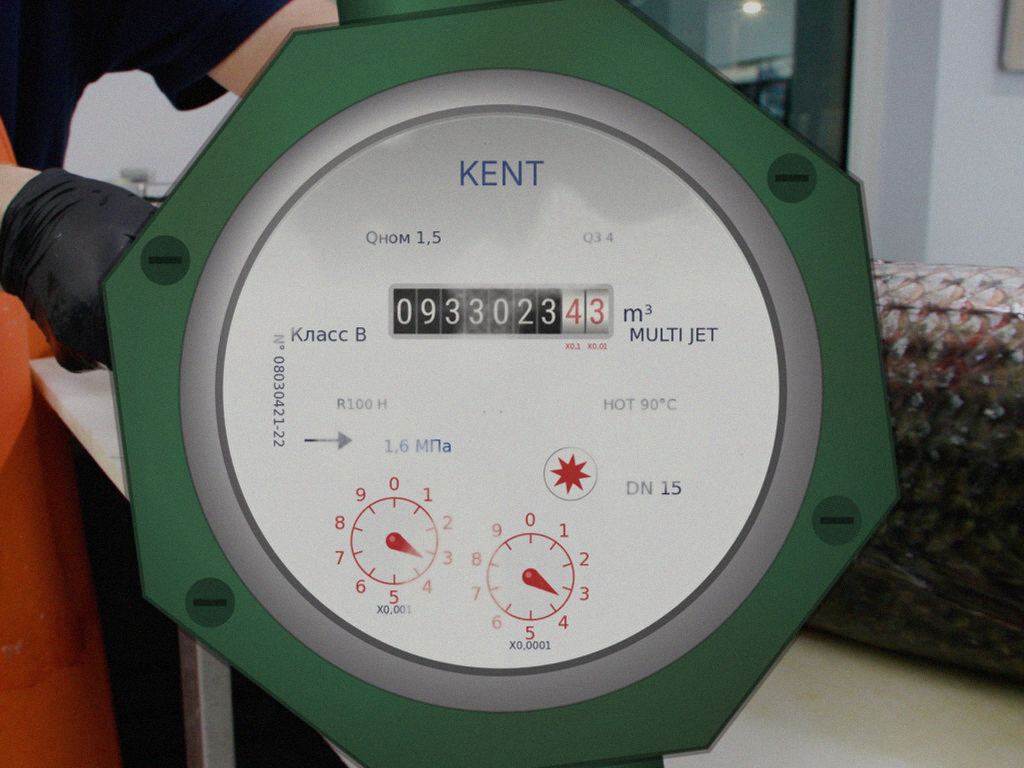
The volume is 933023.4333 m³
